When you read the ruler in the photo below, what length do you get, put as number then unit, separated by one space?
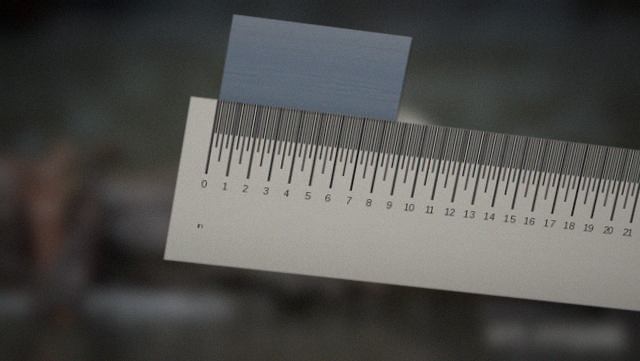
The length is 8.5 in
